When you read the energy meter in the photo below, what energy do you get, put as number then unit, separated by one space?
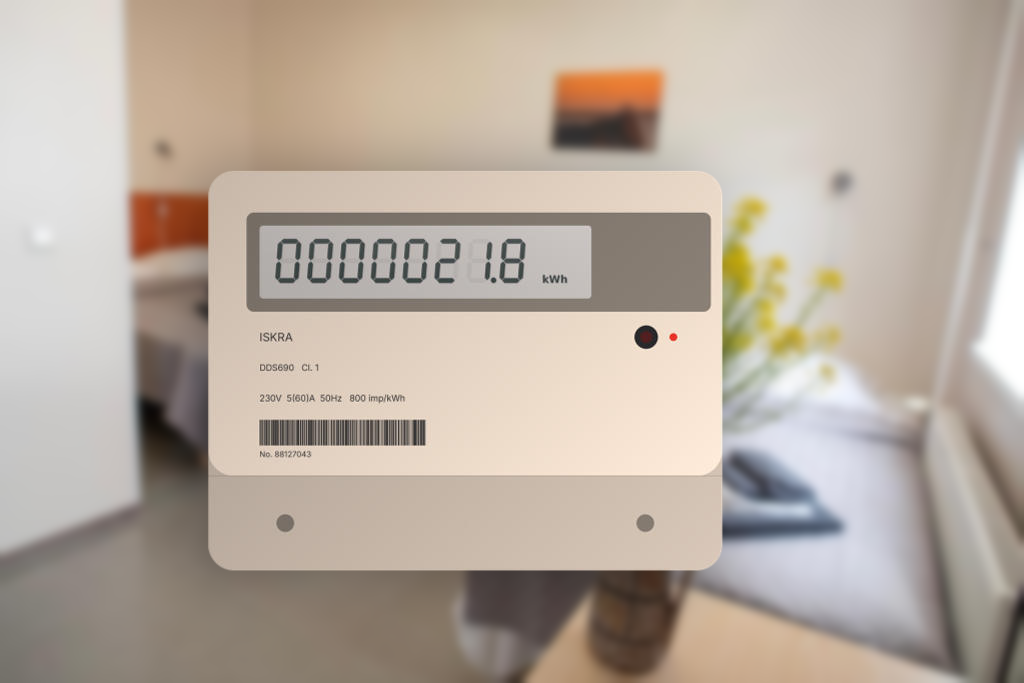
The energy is 21.8 kWh
